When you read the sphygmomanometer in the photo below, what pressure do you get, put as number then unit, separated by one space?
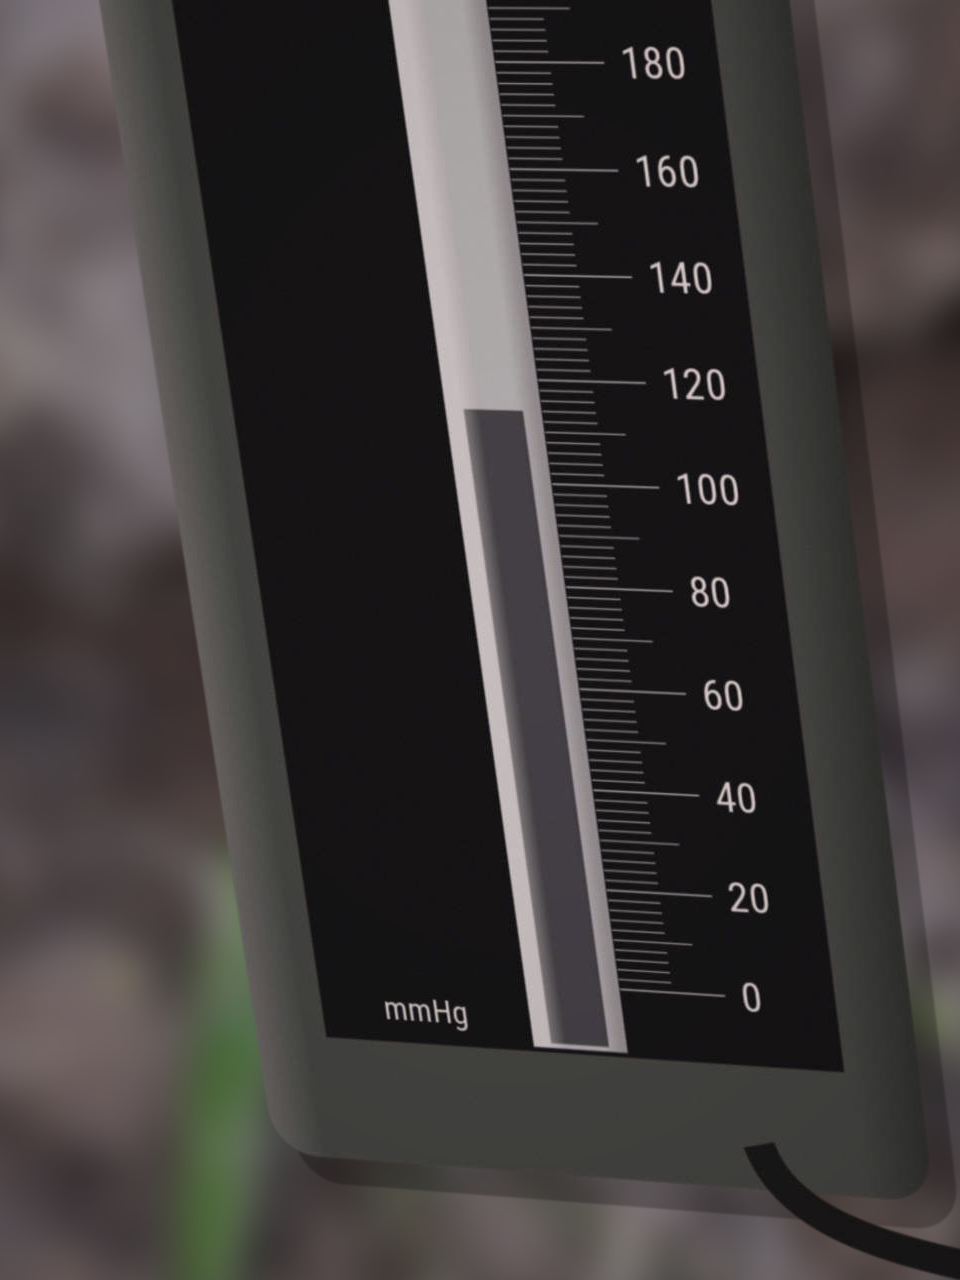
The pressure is 114 mmHg
